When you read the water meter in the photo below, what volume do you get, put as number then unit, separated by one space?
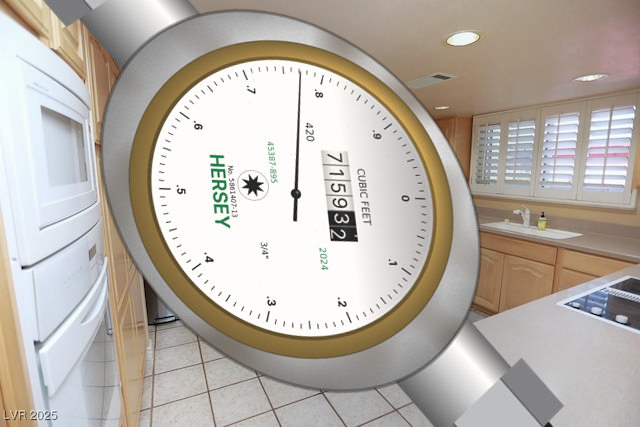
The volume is 715931.77 ft³
